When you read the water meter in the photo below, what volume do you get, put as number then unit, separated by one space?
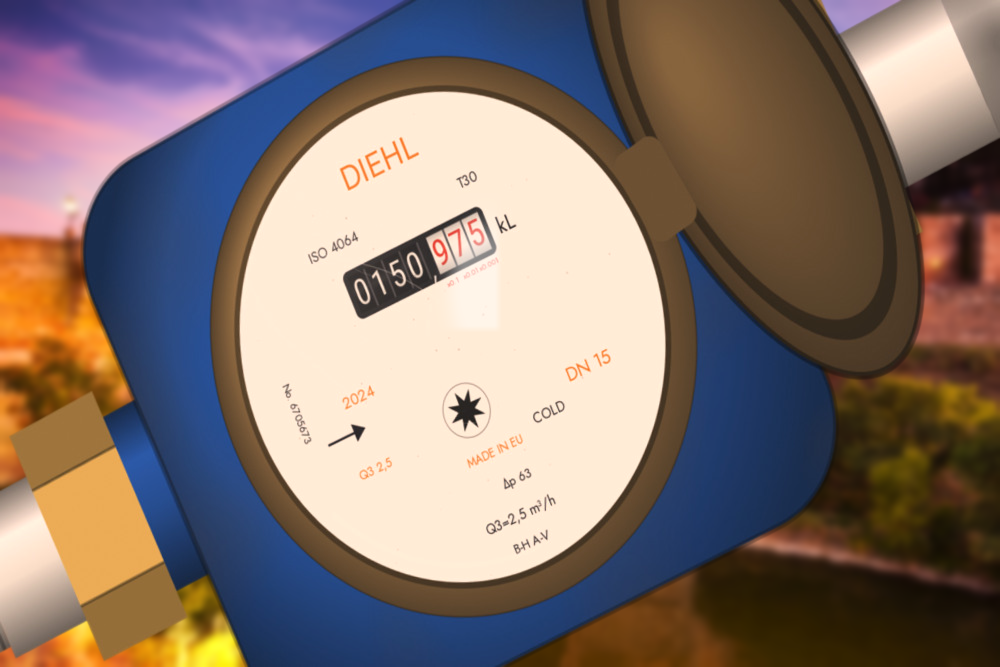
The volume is 150.975 kL
